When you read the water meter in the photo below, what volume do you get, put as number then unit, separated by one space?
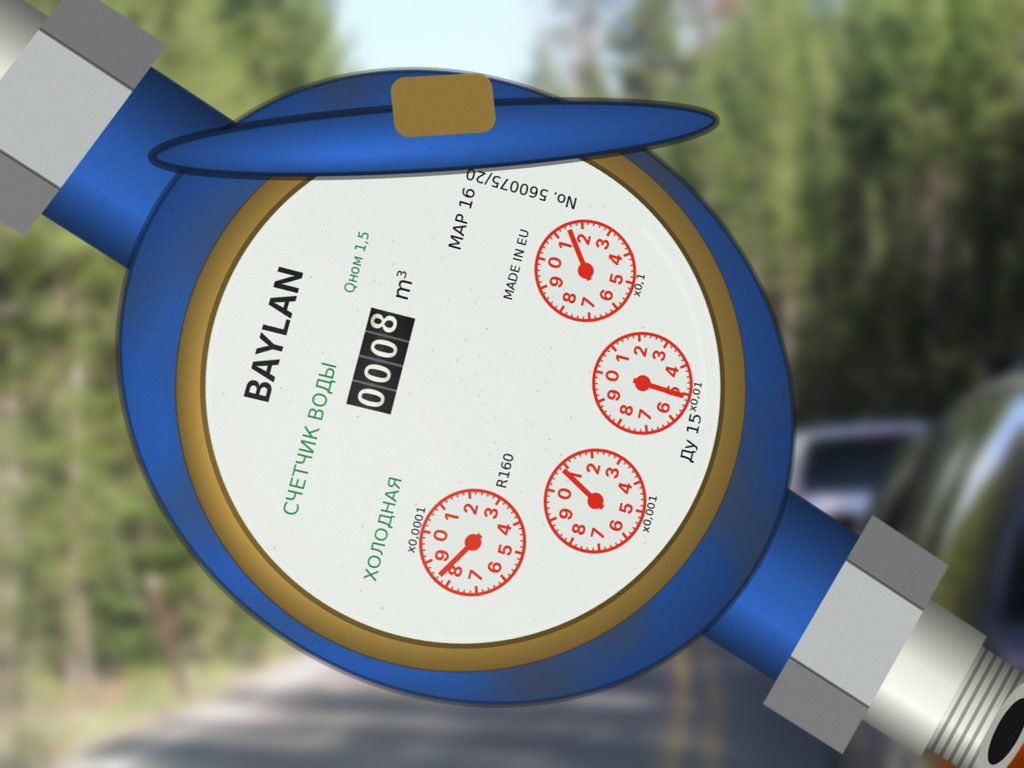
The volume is 8.1508 m³
